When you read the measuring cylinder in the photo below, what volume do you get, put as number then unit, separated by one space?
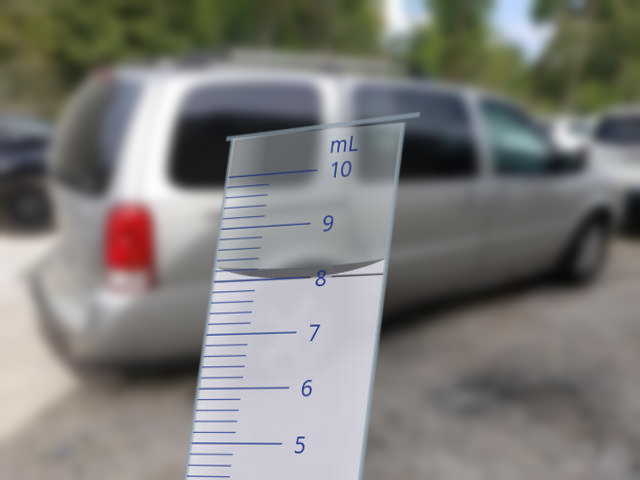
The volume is 8 mL
